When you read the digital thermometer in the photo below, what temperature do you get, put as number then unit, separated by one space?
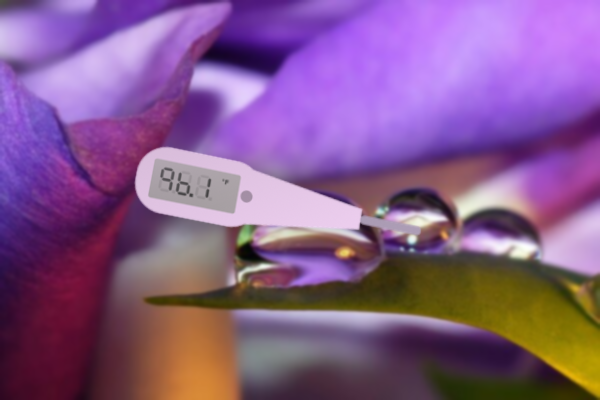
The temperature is 96.1 °F
